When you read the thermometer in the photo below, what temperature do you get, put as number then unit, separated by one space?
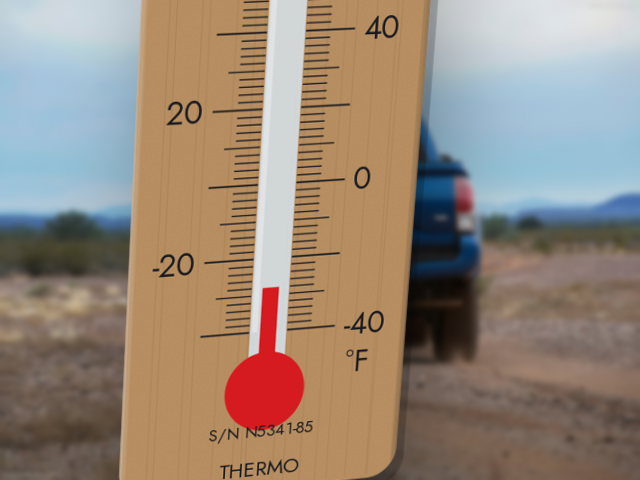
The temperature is -28 °F
